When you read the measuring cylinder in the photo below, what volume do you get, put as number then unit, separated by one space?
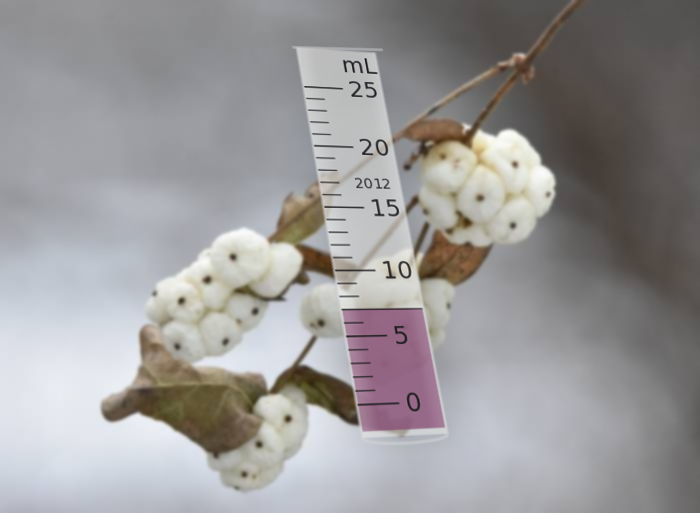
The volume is 7 mL
